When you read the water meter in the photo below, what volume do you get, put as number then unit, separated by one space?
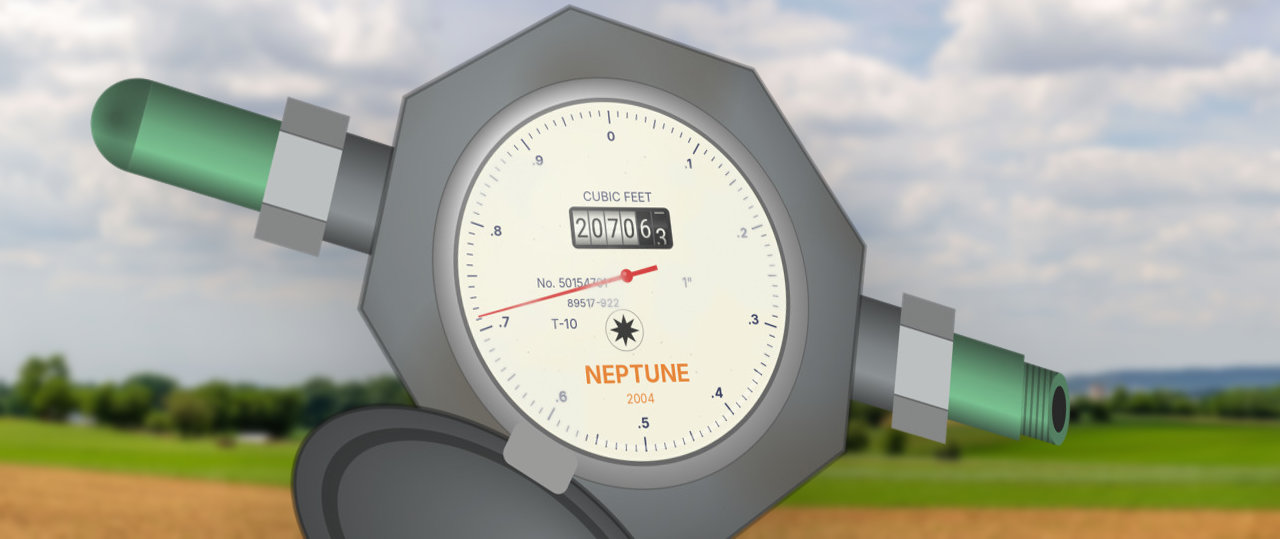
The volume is 207062.71 ft³
